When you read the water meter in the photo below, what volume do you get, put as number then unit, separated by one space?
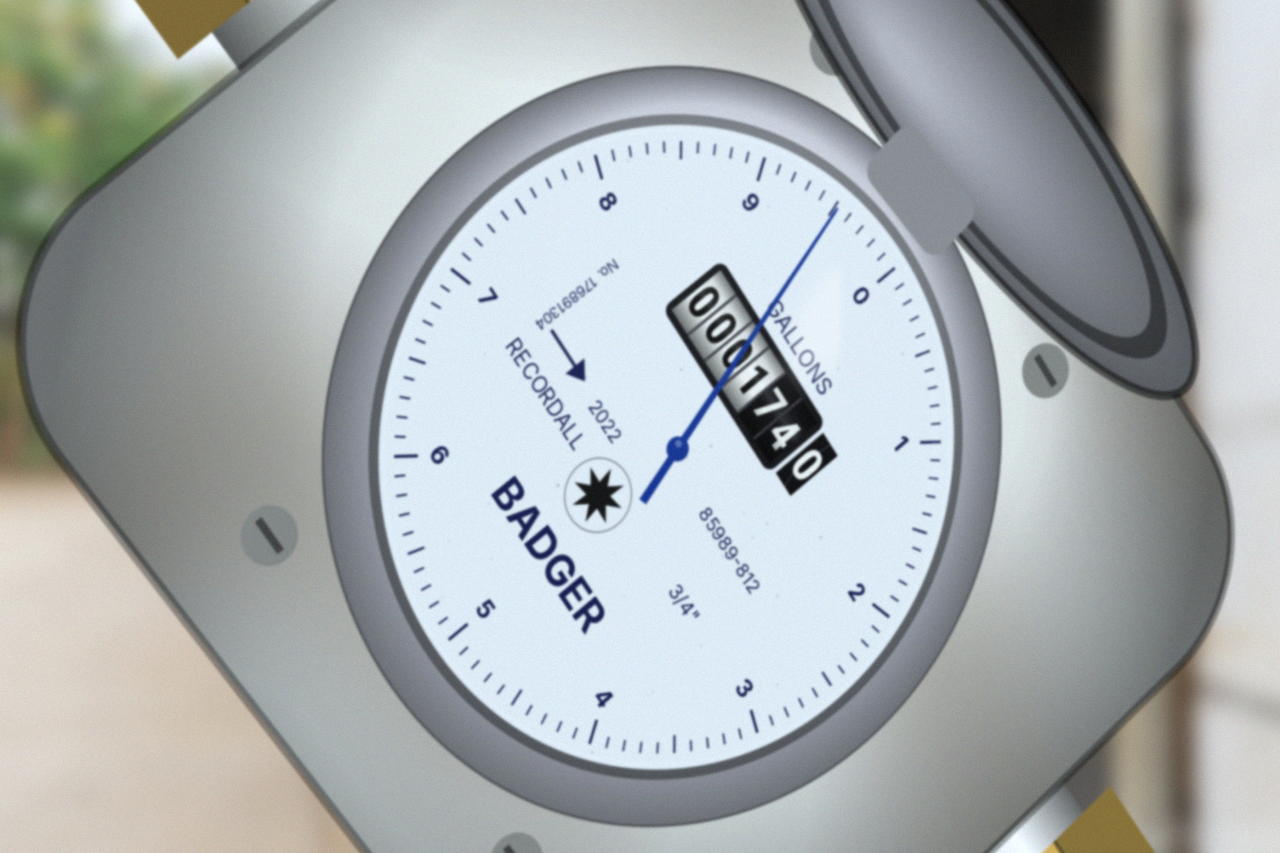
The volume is 1739.5 gal
